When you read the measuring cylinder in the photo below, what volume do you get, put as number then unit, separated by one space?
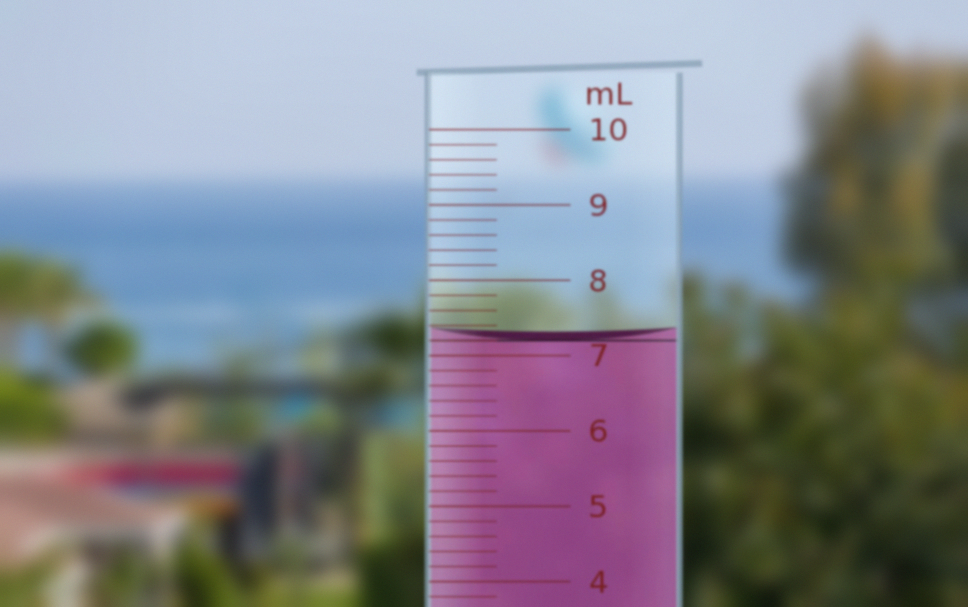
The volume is 7.2 mL
